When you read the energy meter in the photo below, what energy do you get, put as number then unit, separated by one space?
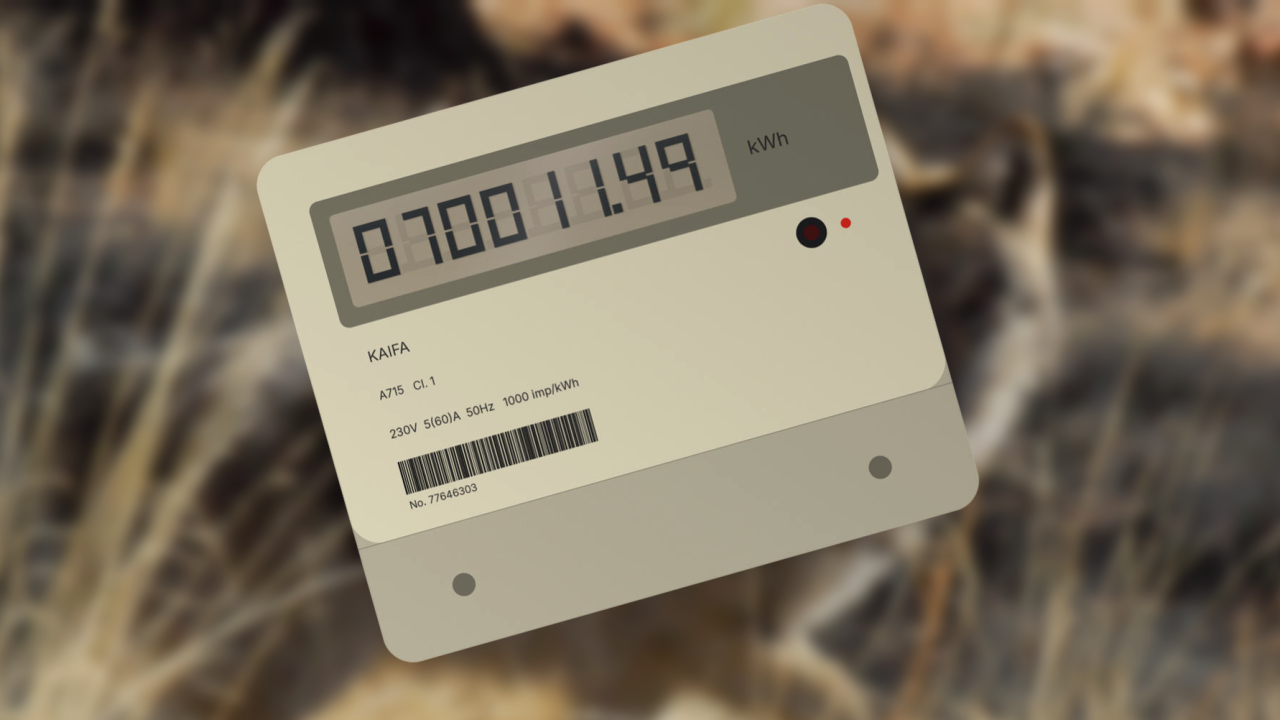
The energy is 70011.49 kWh
